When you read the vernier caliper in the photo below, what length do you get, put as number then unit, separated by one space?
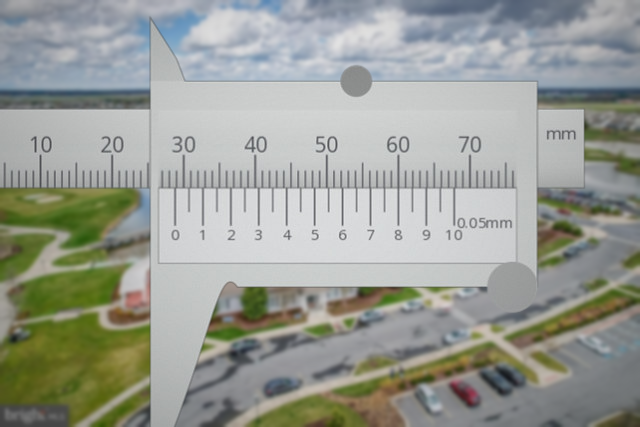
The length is 28.8 mm
